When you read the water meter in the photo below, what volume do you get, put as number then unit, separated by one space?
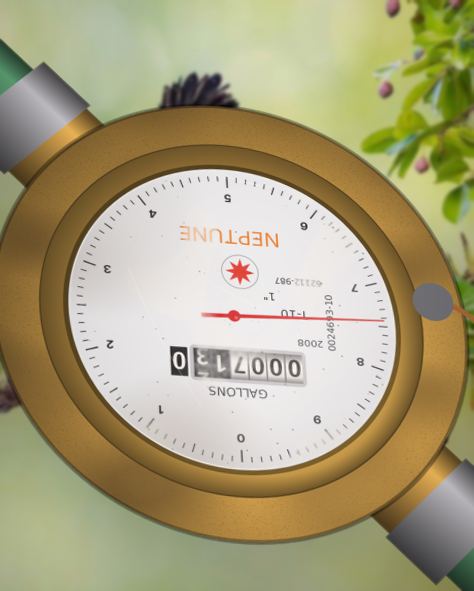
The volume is 7127.4 gal
